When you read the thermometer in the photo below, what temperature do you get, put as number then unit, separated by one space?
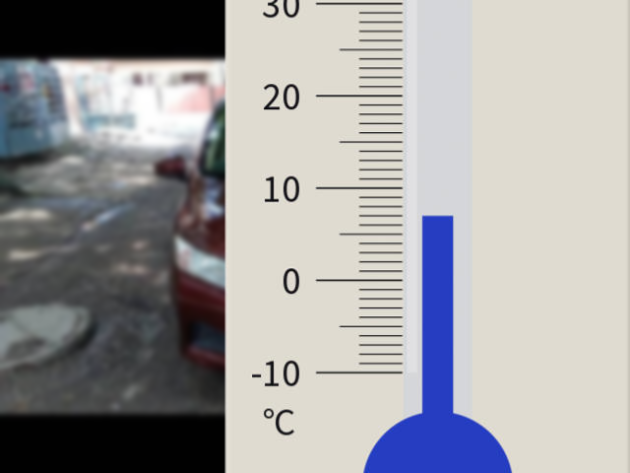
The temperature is 7 °C
